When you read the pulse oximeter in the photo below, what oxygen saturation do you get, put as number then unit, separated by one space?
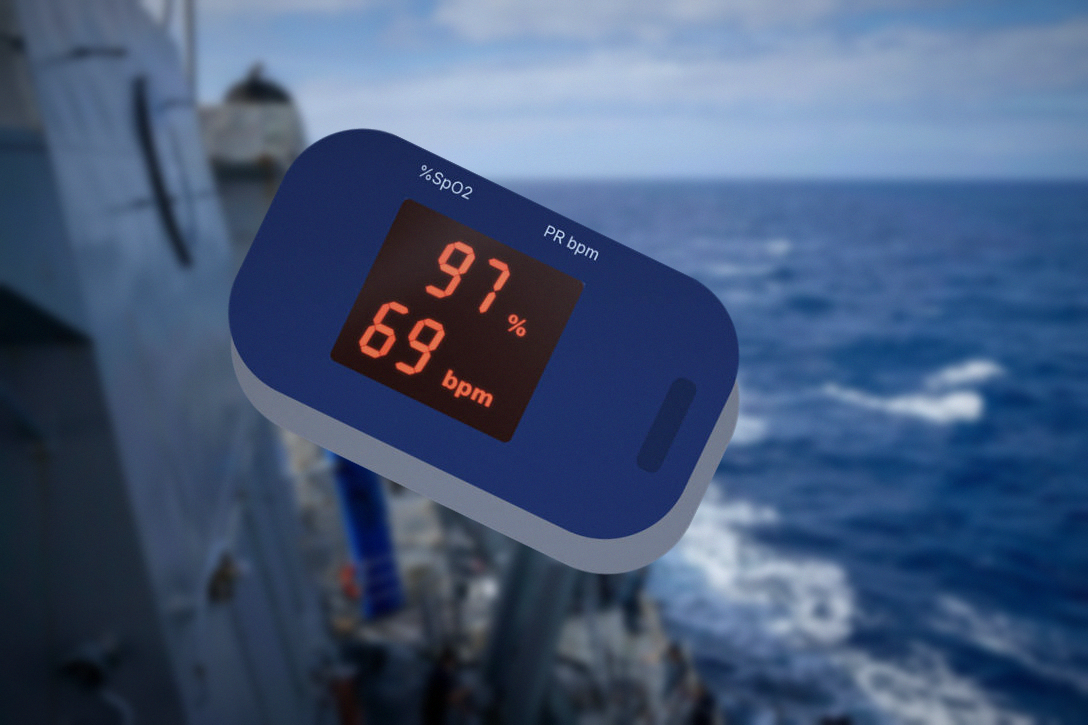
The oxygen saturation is 97 %
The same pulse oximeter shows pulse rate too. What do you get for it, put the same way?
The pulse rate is 69 bpm
